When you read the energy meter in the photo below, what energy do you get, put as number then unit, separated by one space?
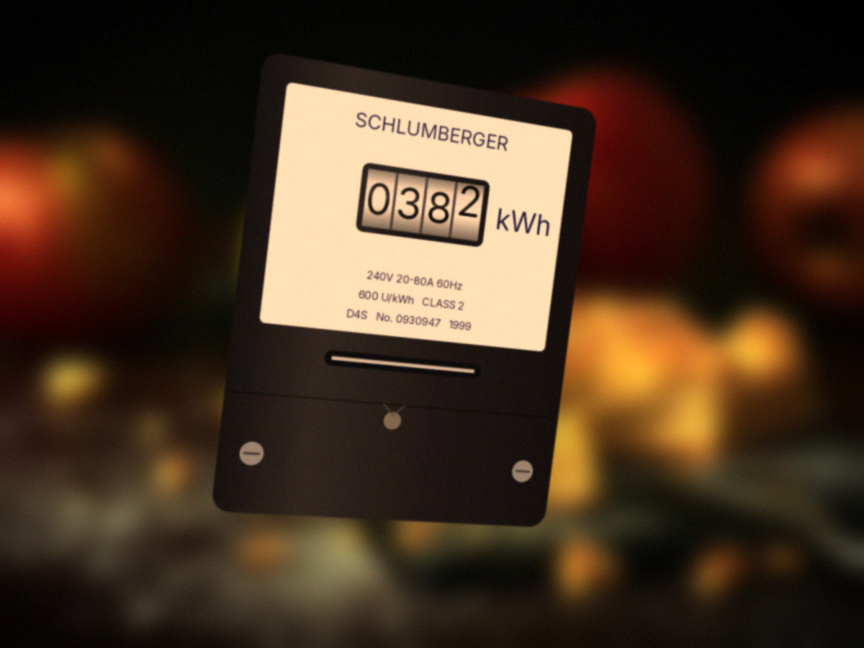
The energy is 382 kWh
